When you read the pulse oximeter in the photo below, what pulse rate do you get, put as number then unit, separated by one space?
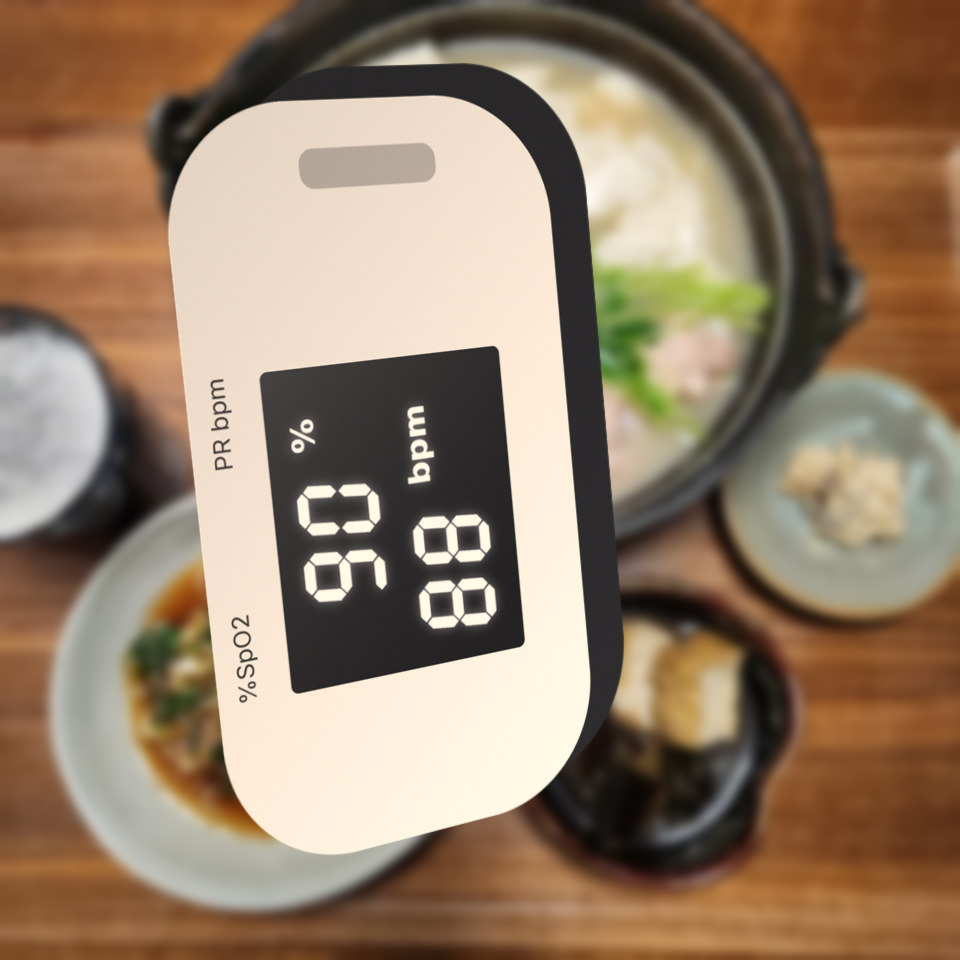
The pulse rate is 88 bpm
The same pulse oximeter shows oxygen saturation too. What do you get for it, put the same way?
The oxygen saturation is 90 %
